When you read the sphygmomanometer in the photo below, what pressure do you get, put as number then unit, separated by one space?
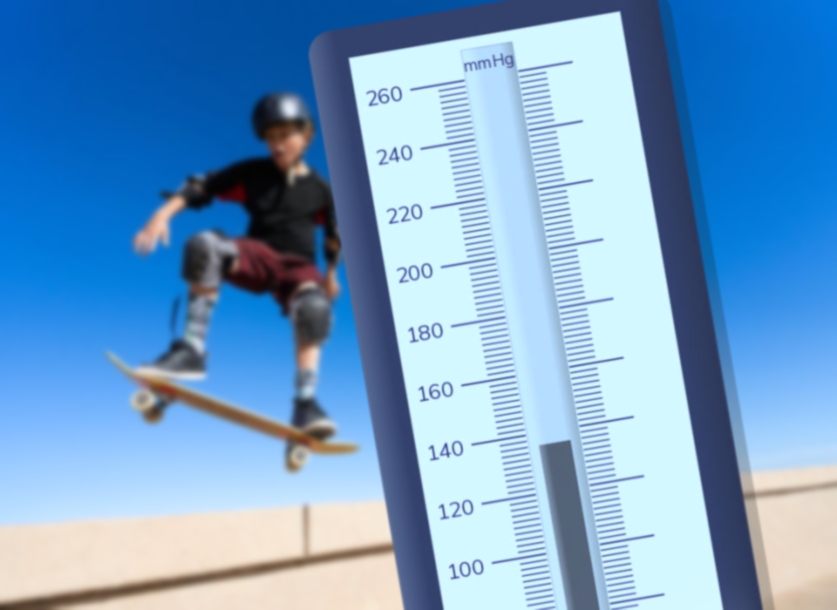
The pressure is 136 mmHg
